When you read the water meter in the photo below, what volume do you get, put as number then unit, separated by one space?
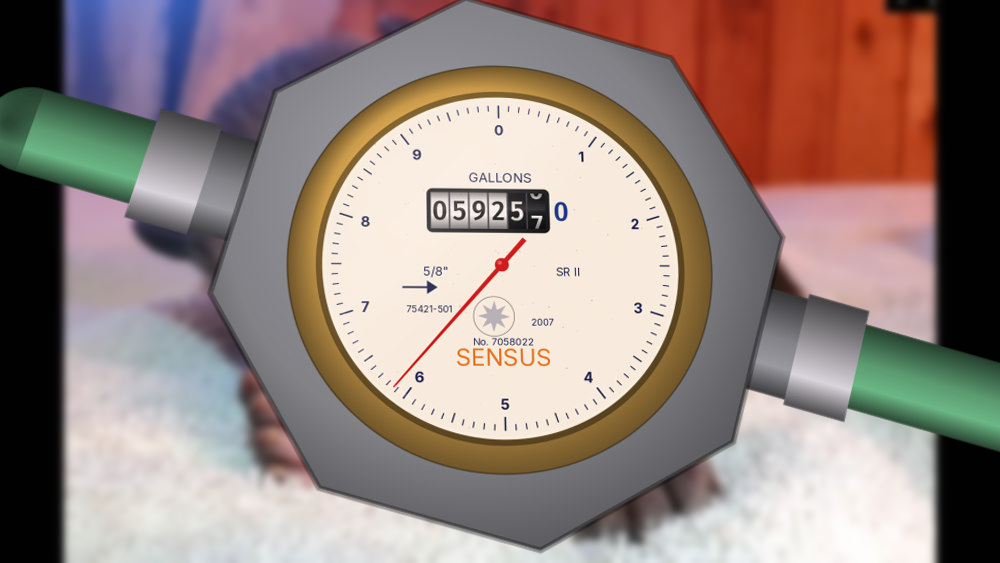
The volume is 592566.1 gal
